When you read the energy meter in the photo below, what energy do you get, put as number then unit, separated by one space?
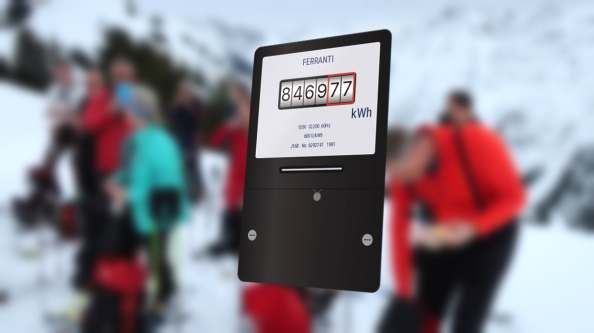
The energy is 8469.77 kWh
